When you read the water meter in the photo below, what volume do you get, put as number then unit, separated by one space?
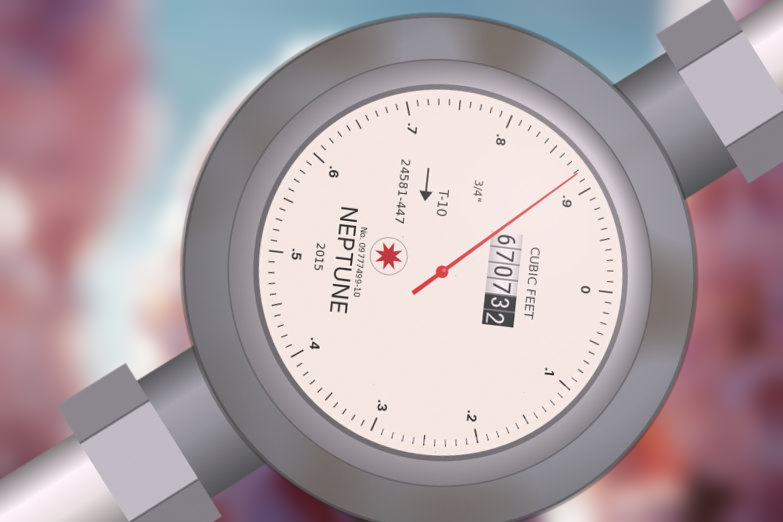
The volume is 670731.88 ft³
